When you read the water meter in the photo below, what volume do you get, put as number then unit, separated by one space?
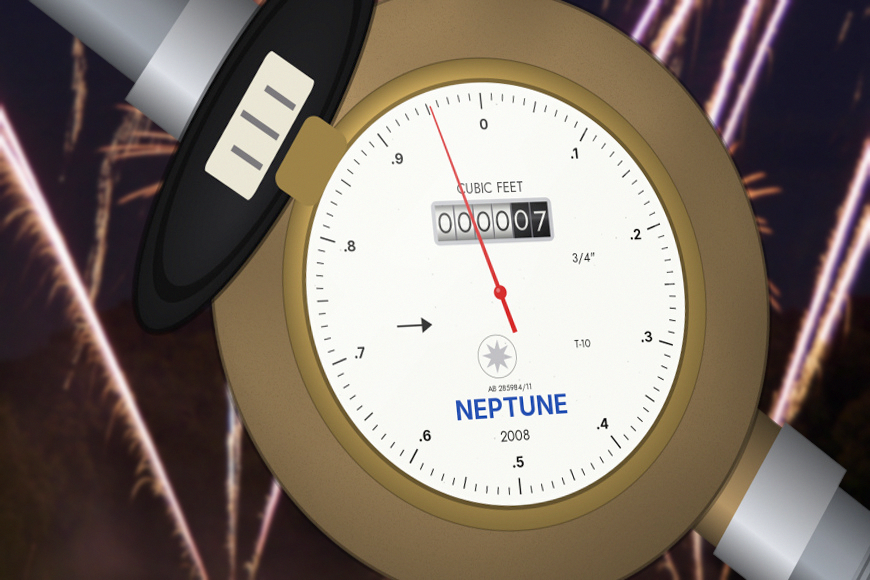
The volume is 6.95 ft³
